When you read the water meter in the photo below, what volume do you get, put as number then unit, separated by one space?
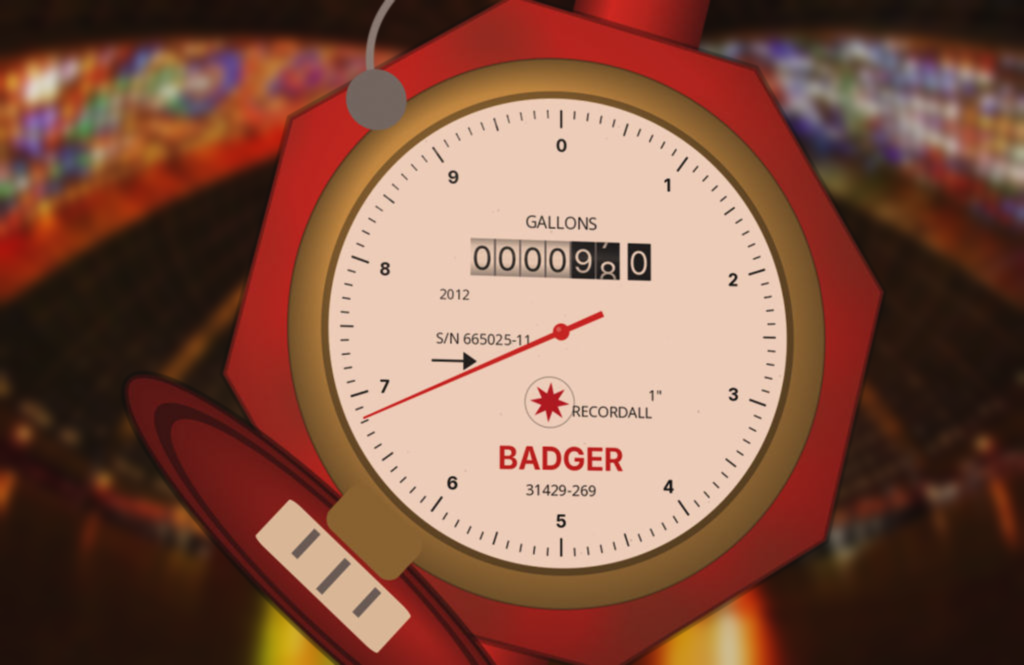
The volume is 976.8 gal
